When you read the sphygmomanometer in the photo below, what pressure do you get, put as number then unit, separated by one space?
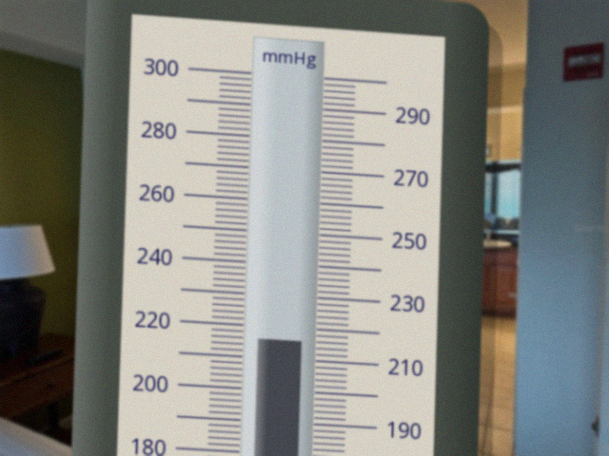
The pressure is 216 mmHg
